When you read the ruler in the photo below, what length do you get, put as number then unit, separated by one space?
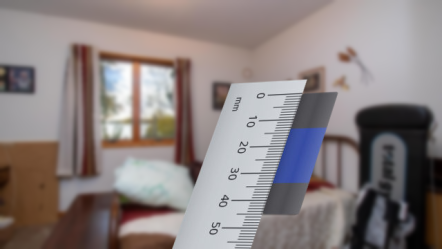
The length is 45 mm
